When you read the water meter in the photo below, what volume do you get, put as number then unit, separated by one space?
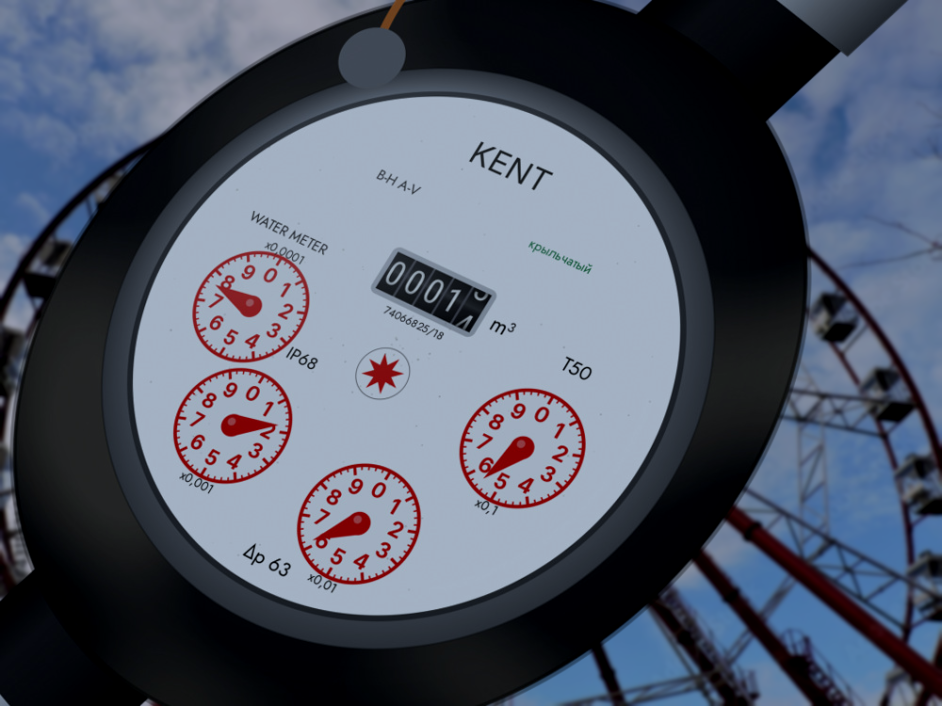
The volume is 13.5617 m³
